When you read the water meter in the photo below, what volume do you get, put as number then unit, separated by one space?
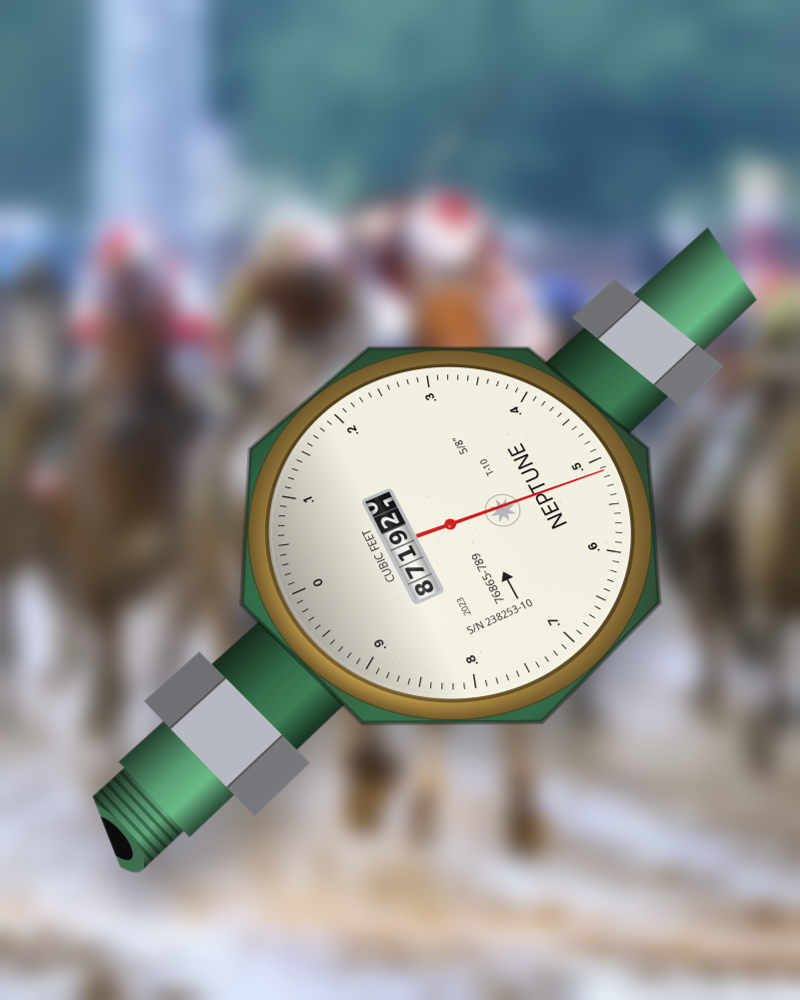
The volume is 871920.51 ft³
